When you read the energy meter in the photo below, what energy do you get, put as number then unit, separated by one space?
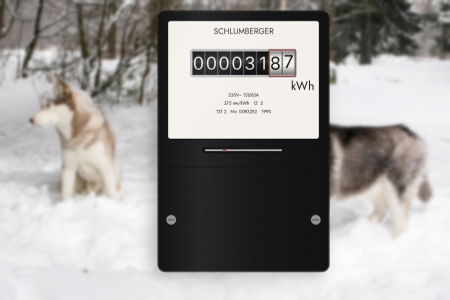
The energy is 31.87 kWh
